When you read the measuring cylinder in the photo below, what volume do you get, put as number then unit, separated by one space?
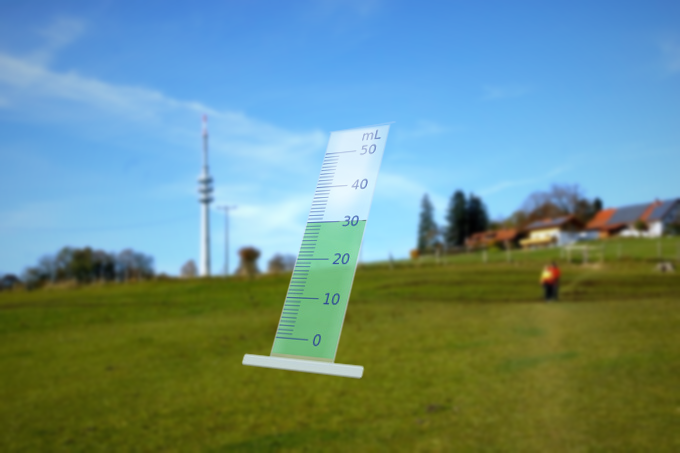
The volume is 30 mL
